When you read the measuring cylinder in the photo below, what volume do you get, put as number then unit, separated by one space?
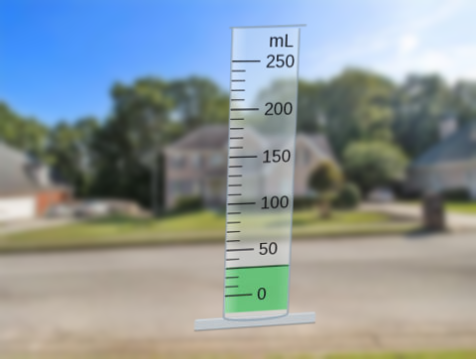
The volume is 30 mL
